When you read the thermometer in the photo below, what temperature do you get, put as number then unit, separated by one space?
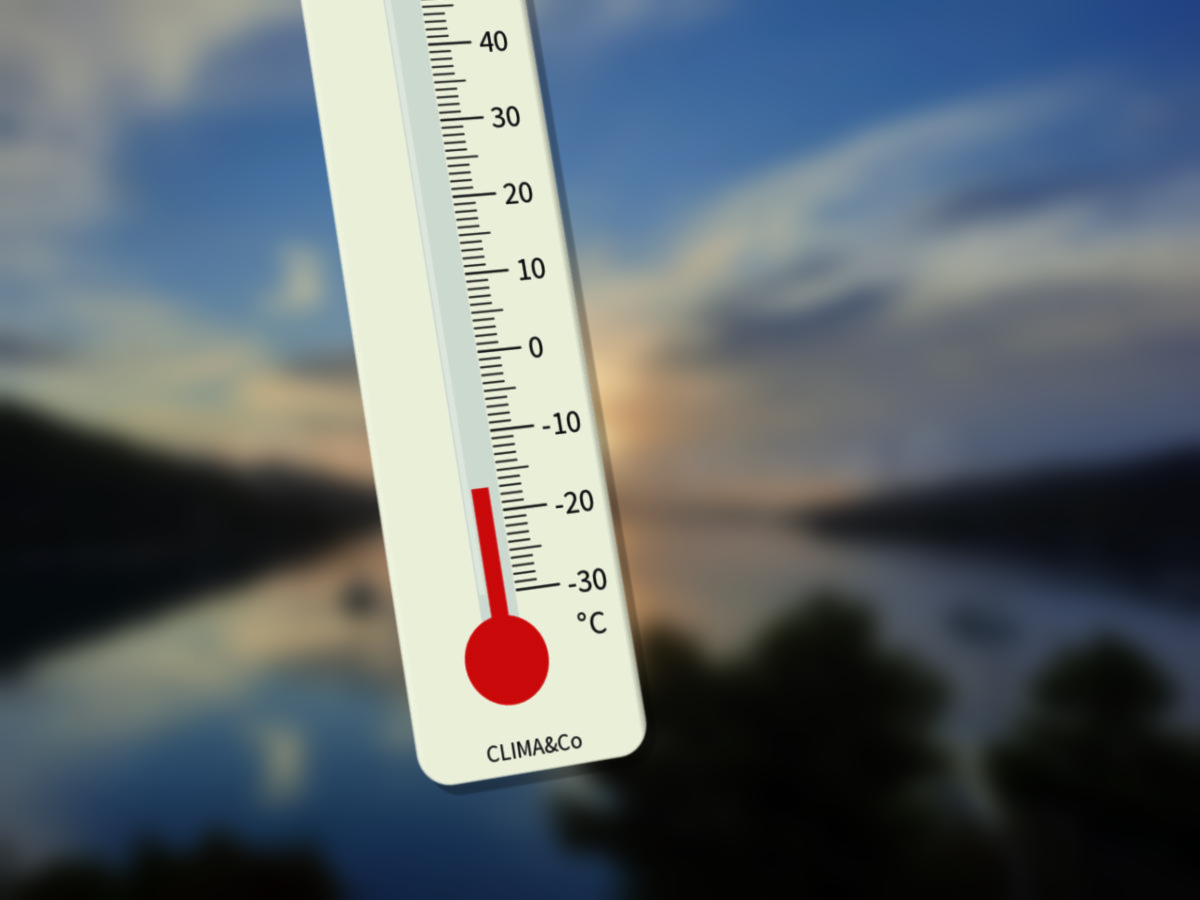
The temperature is -17 °C
